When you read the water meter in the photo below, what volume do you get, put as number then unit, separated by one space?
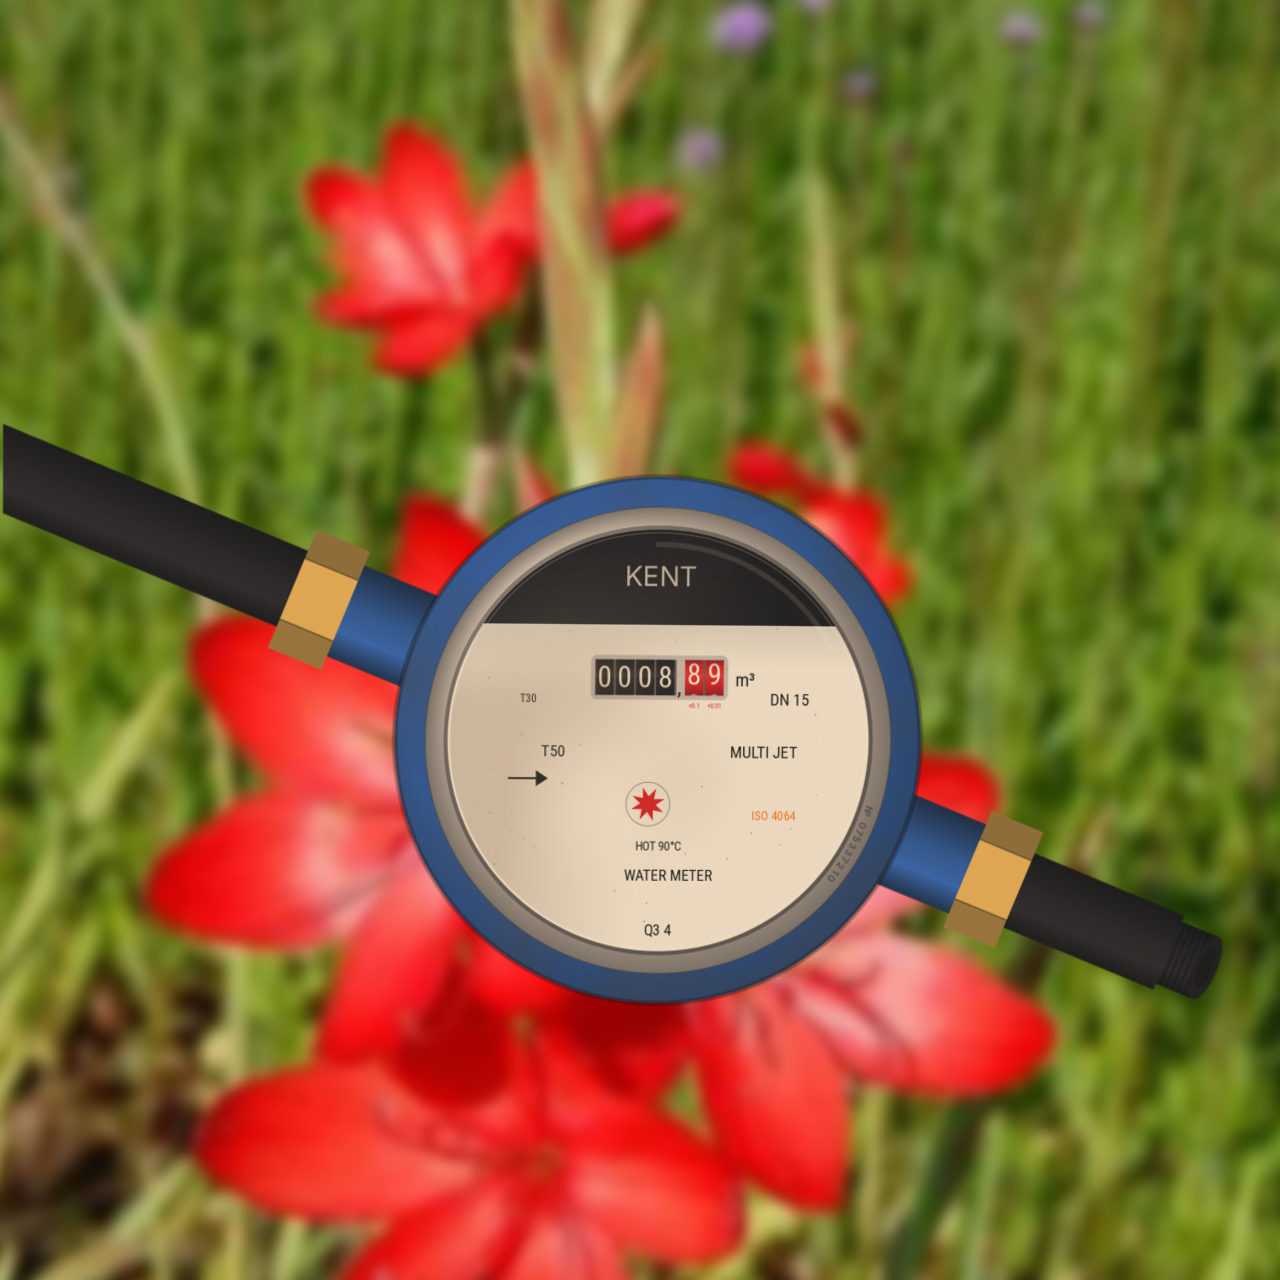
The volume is 8.89 m³
